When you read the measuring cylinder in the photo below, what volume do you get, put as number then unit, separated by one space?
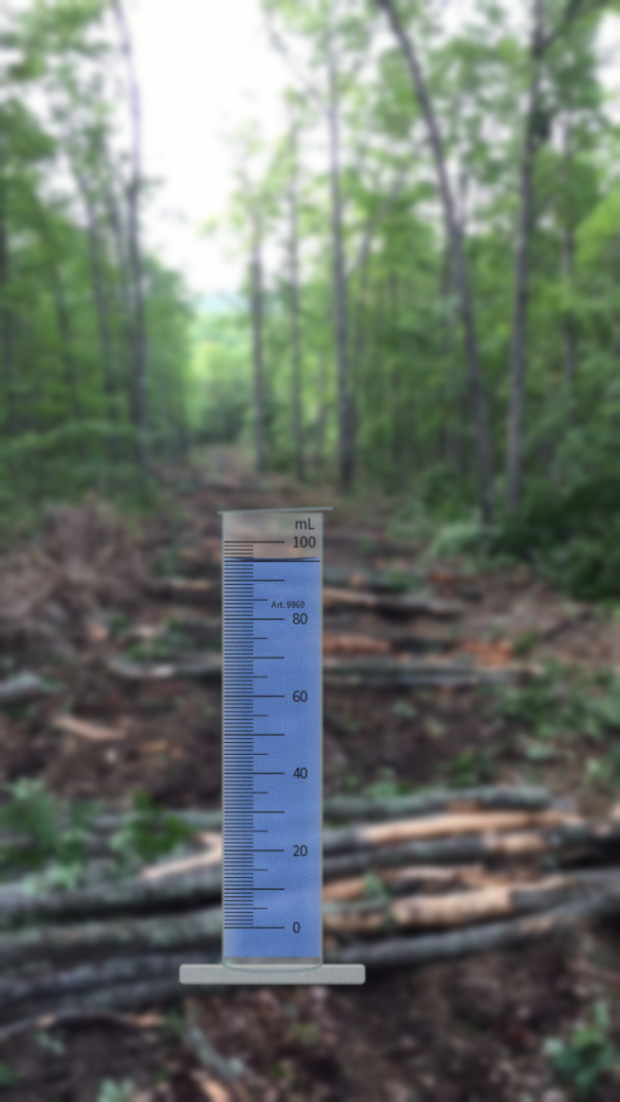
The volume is 95 mL
